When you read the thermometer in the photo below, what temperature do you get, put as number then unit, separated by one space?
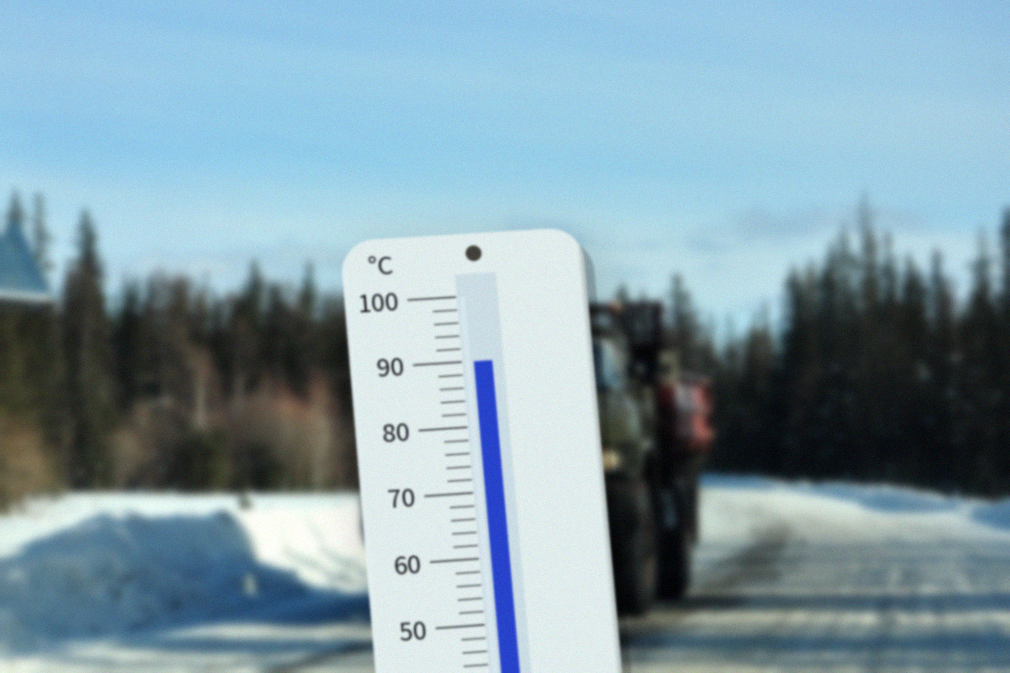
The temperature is 90 °C
